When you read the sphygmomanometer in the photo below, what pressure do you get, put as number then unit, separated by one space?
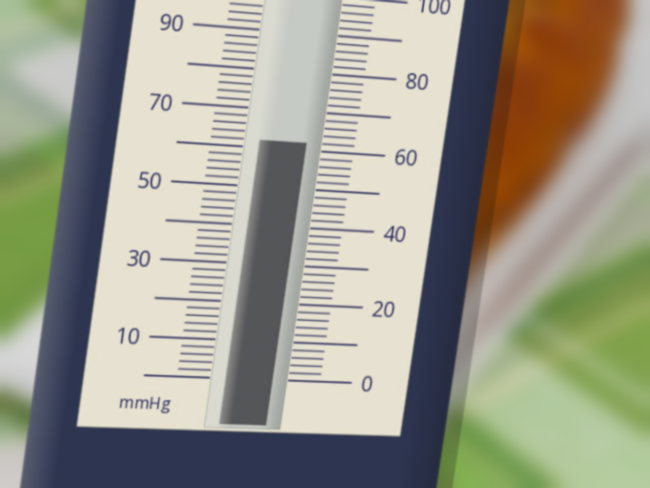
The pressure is 62 mmHg
